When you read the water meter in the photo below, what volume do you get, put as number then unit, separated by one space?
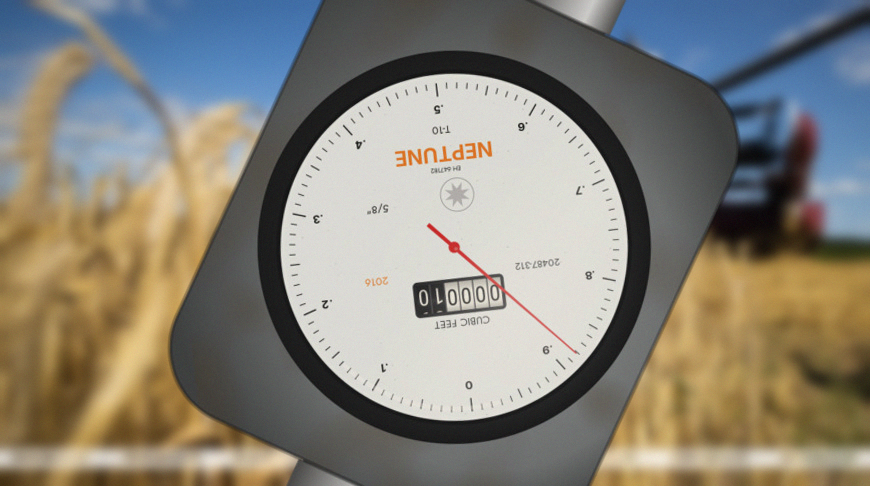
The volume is 9.88 ft³
